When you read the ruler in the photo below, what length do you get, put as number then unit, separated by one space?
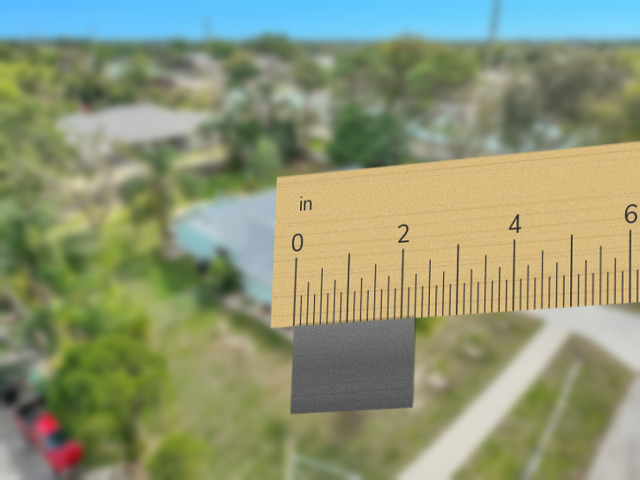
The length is 2.25 in
